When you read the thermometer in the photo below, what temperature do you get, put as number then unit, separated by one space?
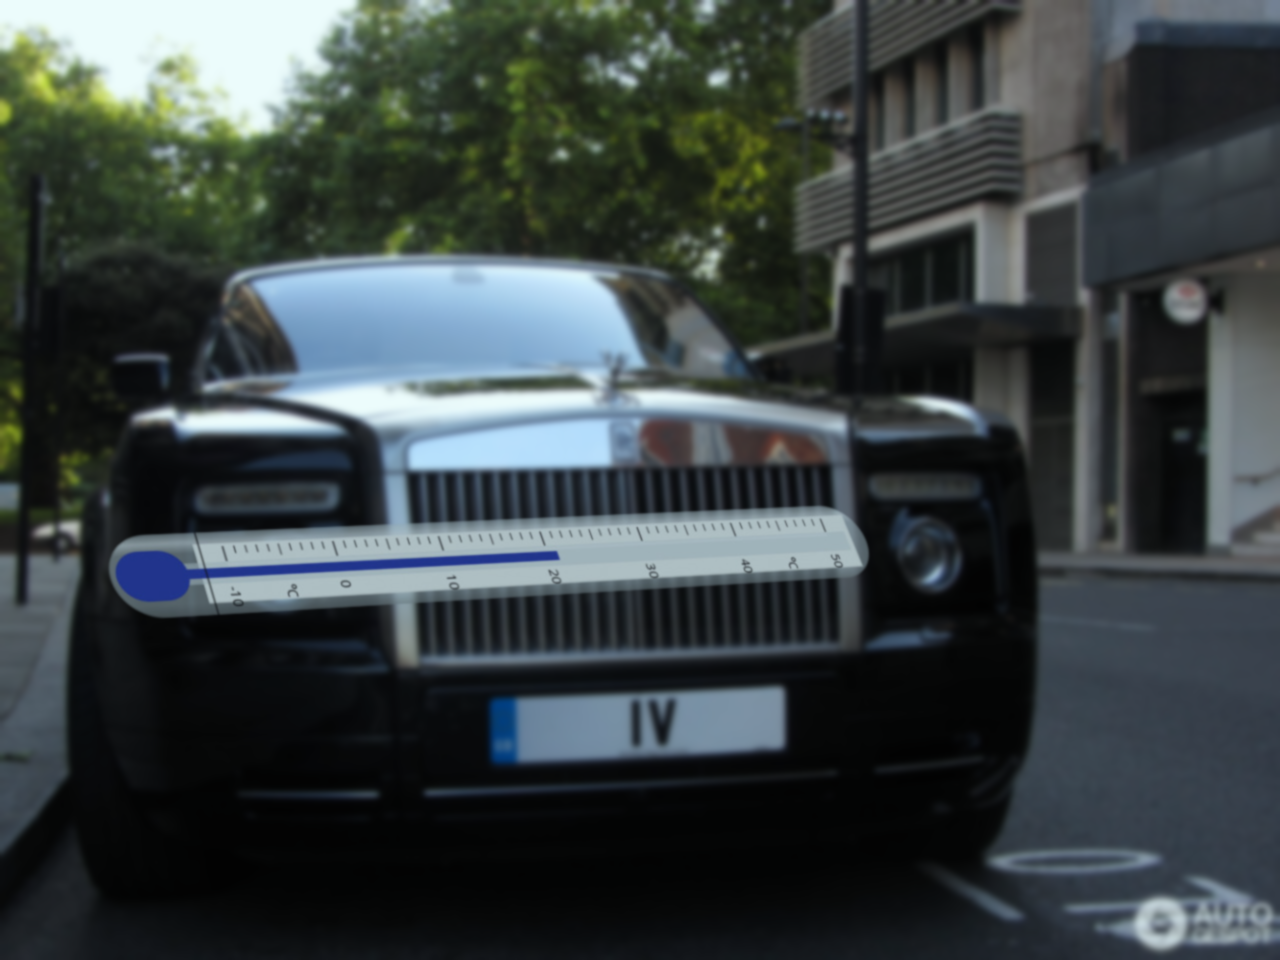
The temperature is 21 °C
